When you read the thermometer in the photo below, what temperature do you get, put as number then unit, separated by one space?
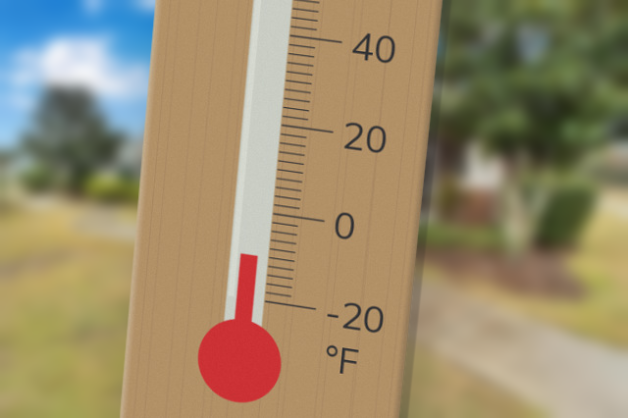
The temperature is -10 °F
